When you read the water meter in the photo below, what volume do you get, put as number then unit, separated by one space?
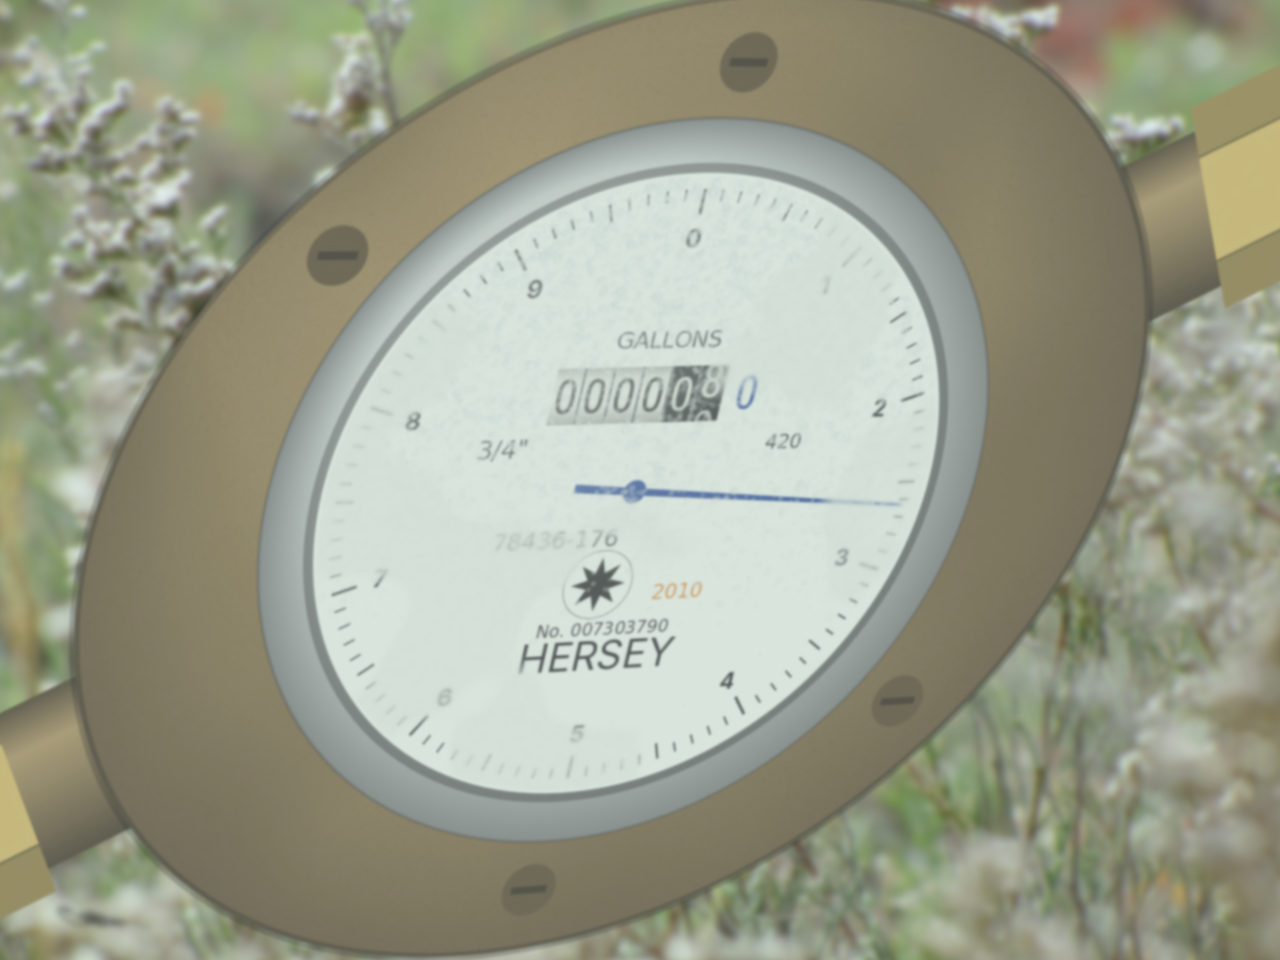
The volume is 82.6 gal
